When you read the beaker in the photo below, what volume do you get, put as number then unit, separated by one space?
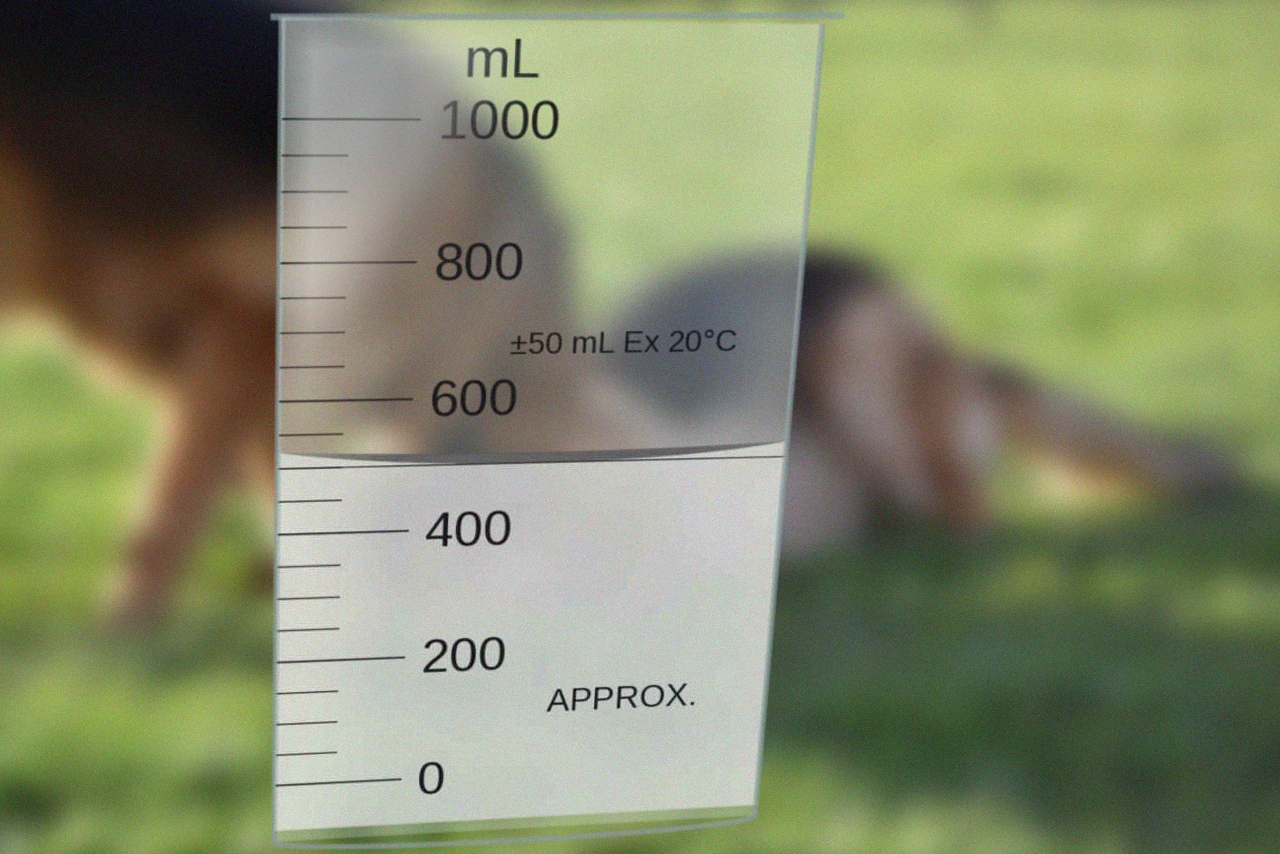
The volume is 500 mL
